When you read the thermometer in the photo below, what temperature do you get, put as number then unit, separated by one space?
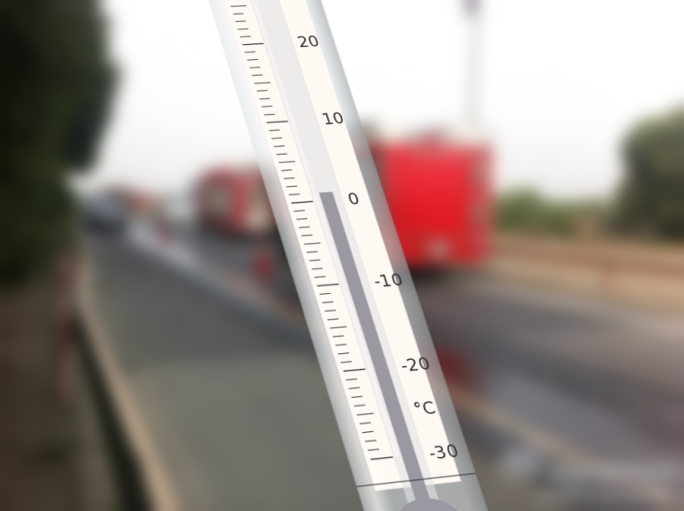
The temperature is 1 °C
